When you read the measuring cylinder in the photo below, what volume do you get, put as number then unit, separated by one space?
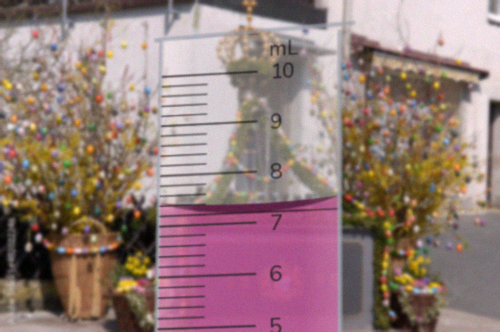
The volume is 7.2 mL
